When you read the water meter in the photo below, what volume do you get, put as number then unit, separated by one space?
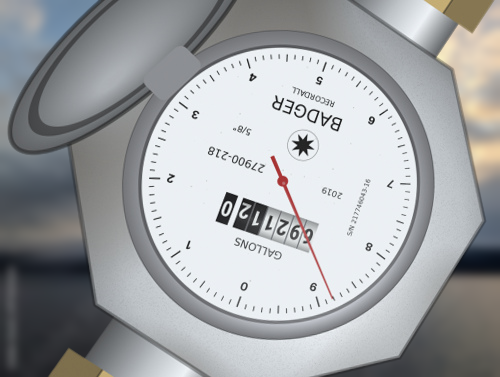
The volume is 6921118.8 gal
